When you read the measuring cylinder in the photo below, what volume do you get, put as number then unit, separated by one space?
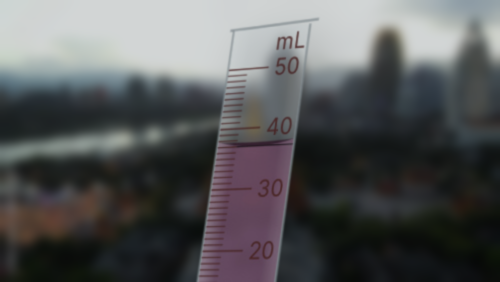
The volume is 37 mL
